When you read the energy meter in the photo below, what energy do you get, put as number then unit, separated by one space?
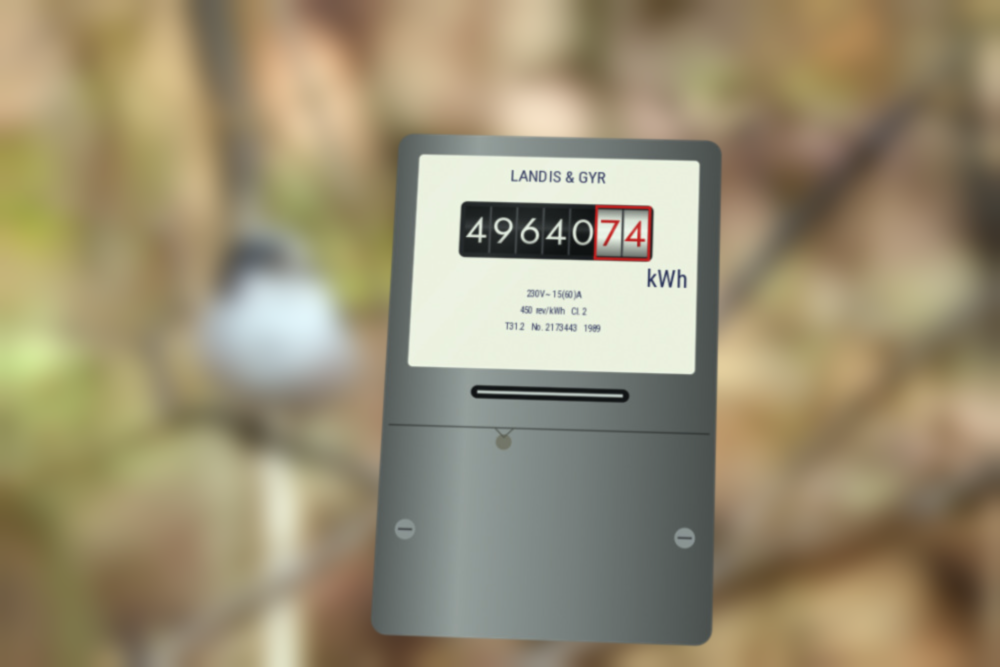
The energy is 49640.74 kWh
